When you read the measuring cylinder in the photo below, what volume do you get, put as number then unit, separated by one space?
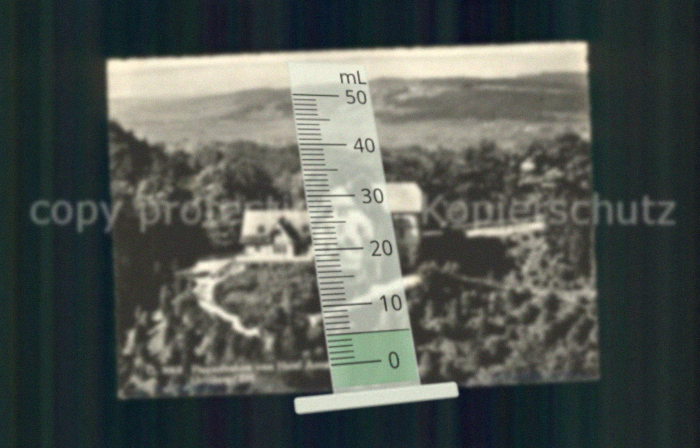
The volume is 5 mL
